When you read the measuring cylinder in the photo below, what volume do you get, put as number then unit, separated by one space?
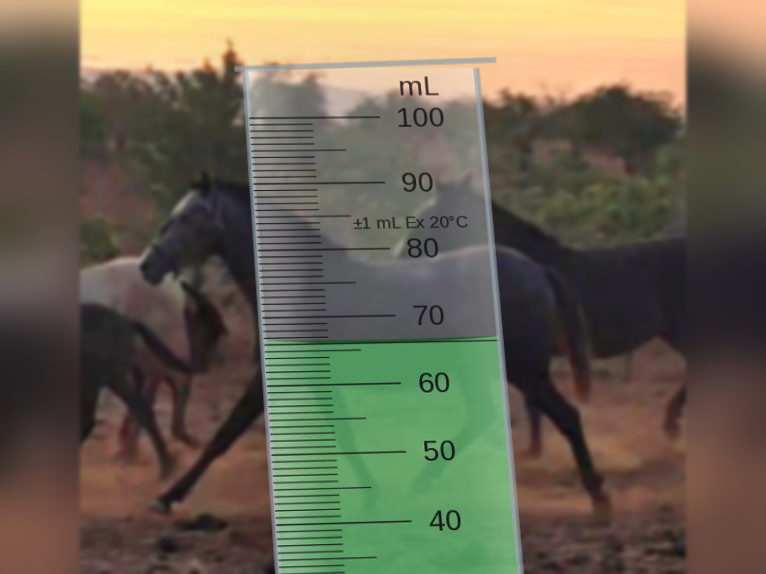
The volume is 66 mL
